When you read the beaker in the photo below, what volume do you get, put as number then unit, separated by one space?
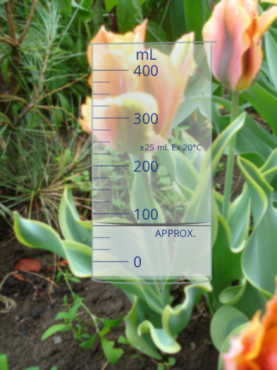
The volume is 75 mL
